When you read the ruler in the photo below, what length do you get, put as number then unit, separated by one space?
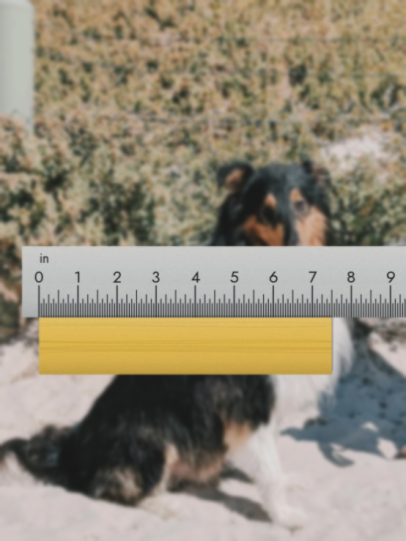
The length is 7.5 in
